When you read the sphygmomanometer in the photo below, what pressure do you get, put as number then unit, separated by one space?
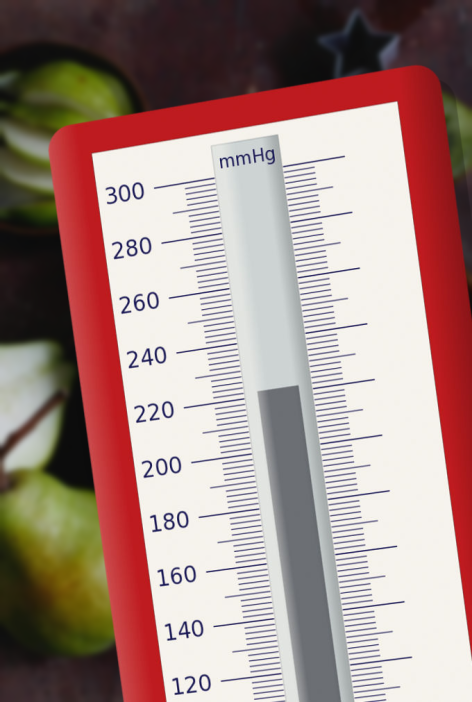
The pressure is 222 mmHg
